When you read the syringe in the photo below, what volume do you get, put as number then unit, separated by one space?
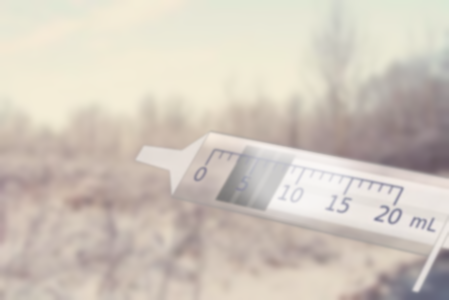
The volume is 3 mL
